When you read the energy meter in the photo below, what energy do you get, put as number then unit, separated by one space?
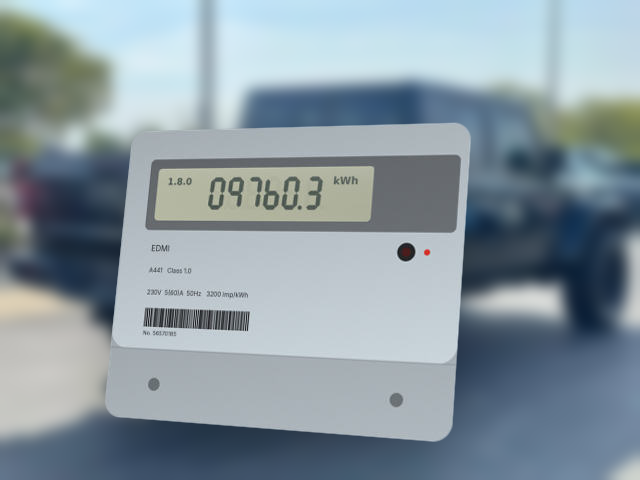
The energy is 9760.3 kWh
